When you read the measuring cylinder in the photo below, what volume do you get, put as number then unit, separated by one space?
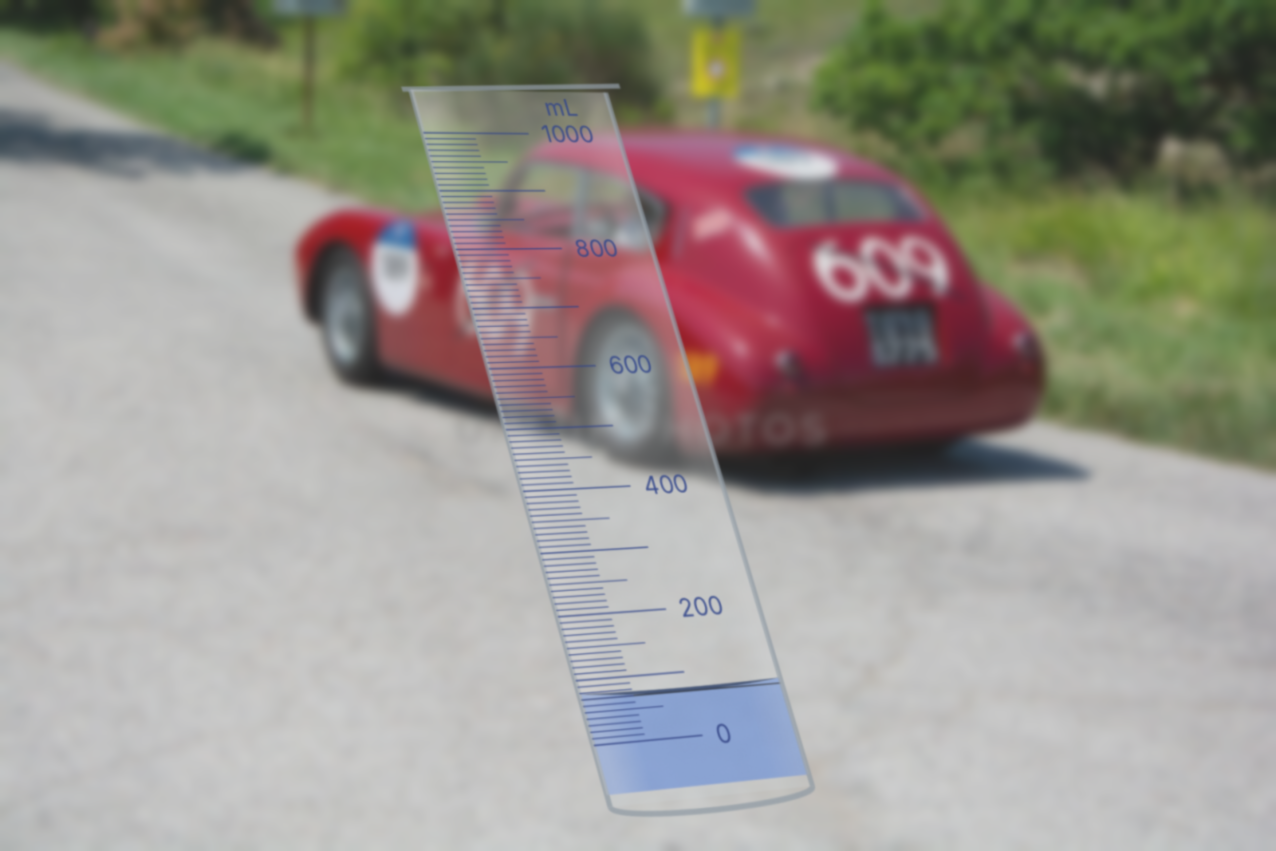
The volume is 70 mL
